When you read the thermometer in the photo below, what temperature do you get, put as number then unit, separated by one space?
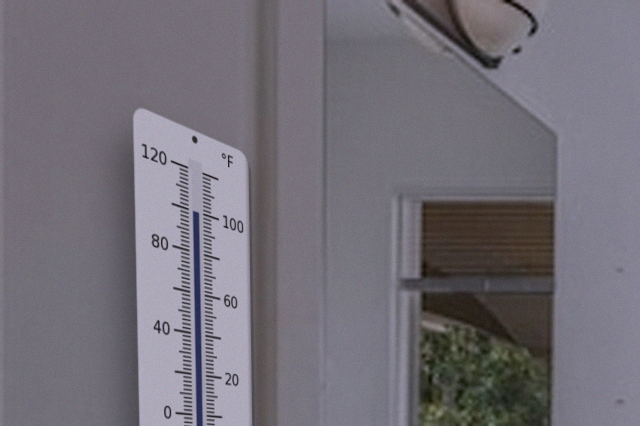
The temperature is 100 °F
